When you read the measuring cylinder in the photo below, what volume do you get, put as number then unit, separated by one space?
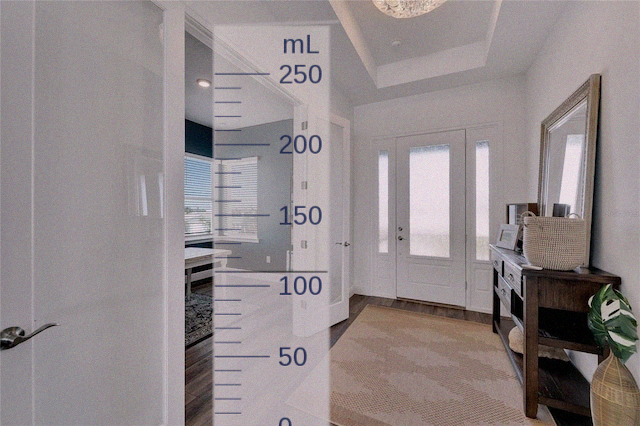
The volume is 110 mL
